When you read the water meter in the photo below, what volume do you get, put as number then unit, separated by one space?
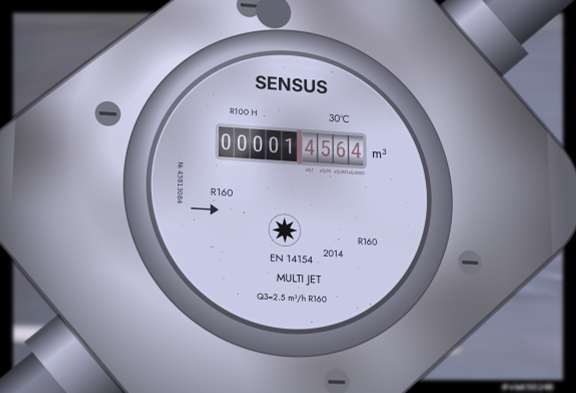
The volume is 1.4564 m³
